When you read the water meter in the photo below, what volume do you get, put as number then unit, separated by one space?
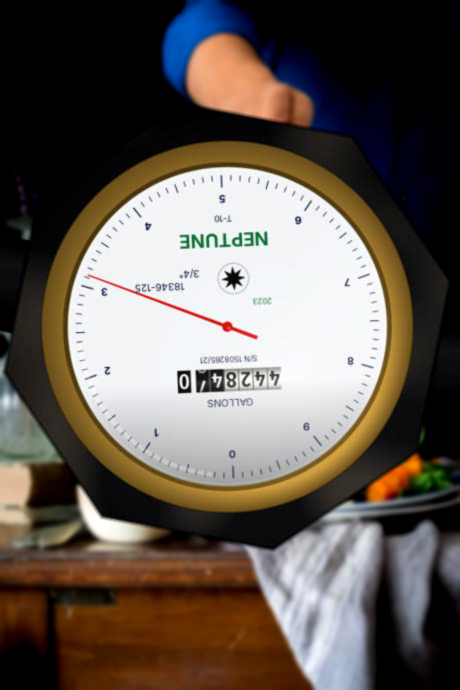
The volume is 4428473.1 gal
